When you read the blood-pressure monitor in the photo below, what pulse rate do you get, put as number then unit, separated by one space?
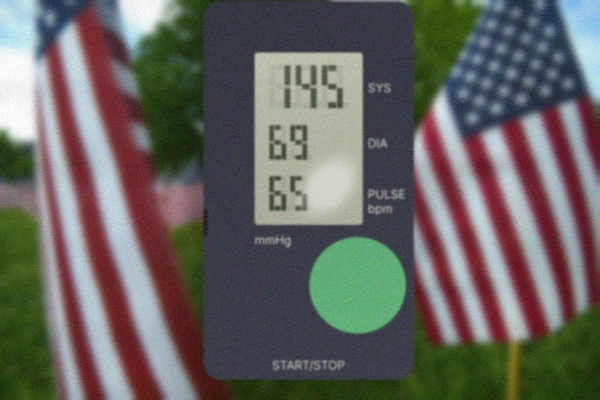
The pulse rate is 65 bpm
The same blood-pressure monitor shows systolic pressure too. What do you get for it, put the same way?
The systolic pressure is 145 mmHg
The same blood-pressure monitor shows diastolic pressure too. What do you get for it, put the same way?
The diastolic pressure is 69 mmHg
